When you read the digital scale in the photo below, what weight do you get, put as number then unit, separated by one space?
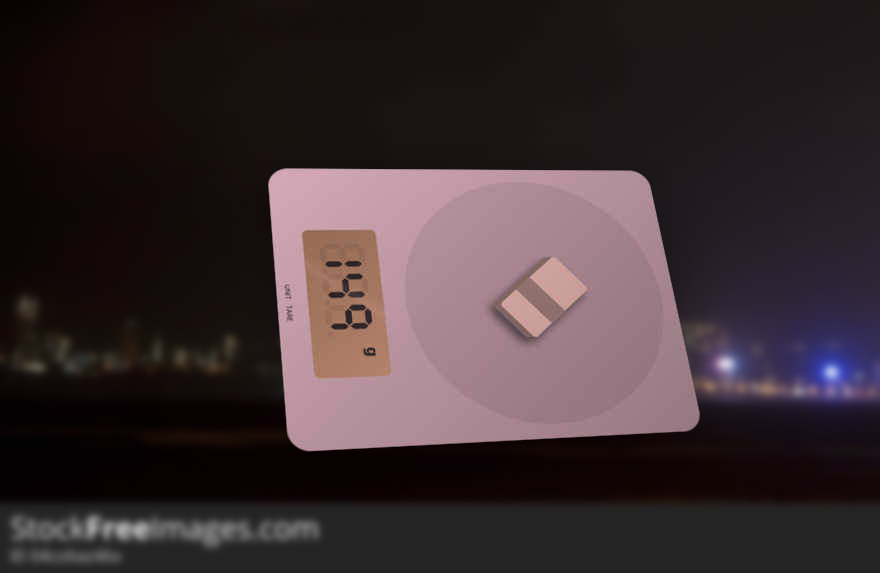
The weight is 149 g
